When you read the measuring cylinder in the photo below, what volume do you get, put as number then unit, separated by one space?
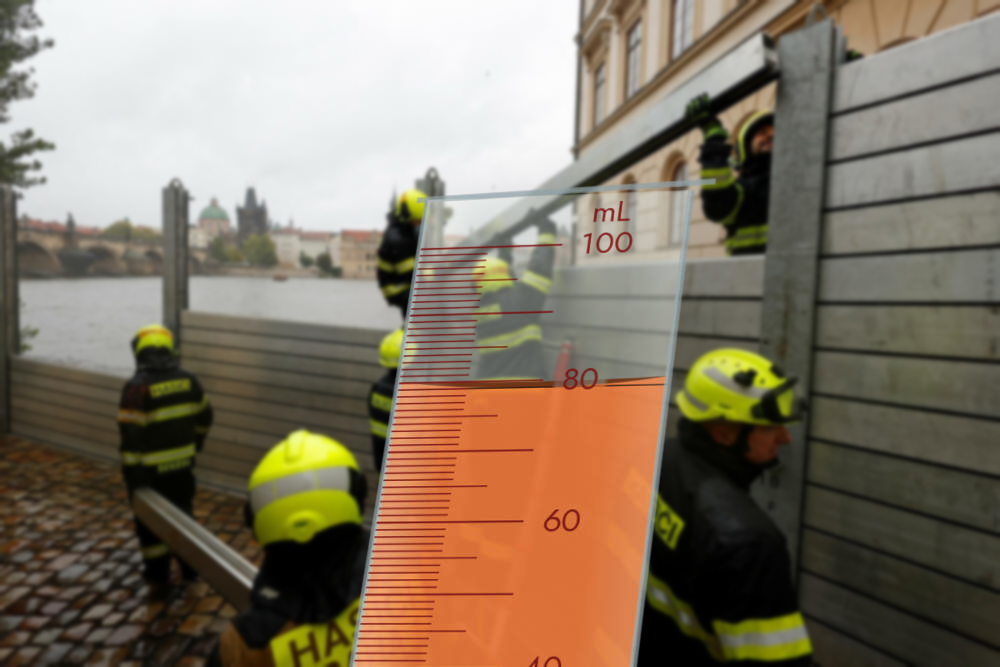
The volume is 79 mL
